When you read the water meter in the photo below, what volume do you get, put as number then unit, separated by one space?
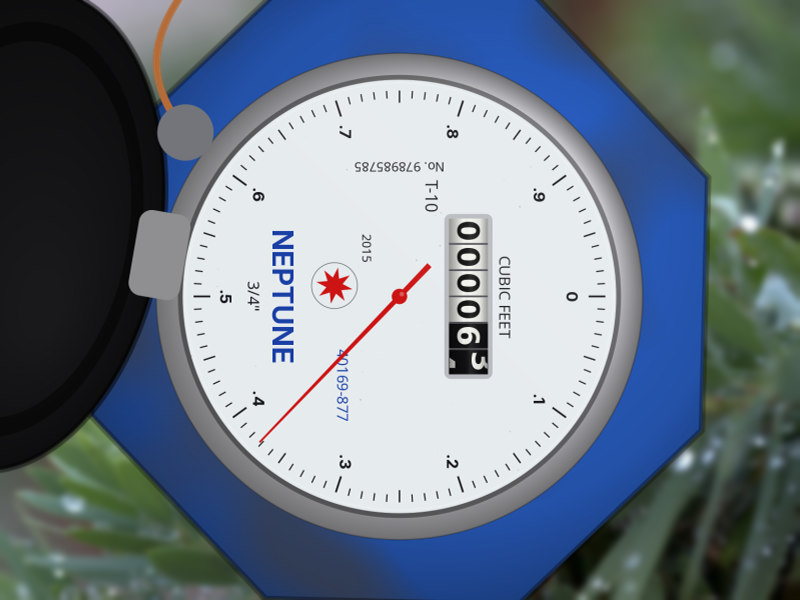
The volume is 63.37 ft³
